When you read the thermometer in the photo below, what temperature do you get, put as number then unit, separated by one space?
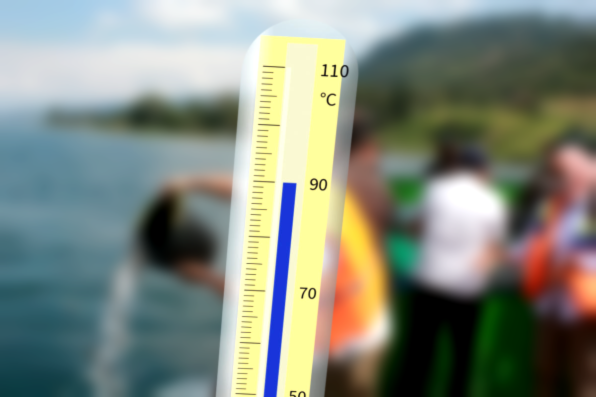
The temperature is 90 °C
